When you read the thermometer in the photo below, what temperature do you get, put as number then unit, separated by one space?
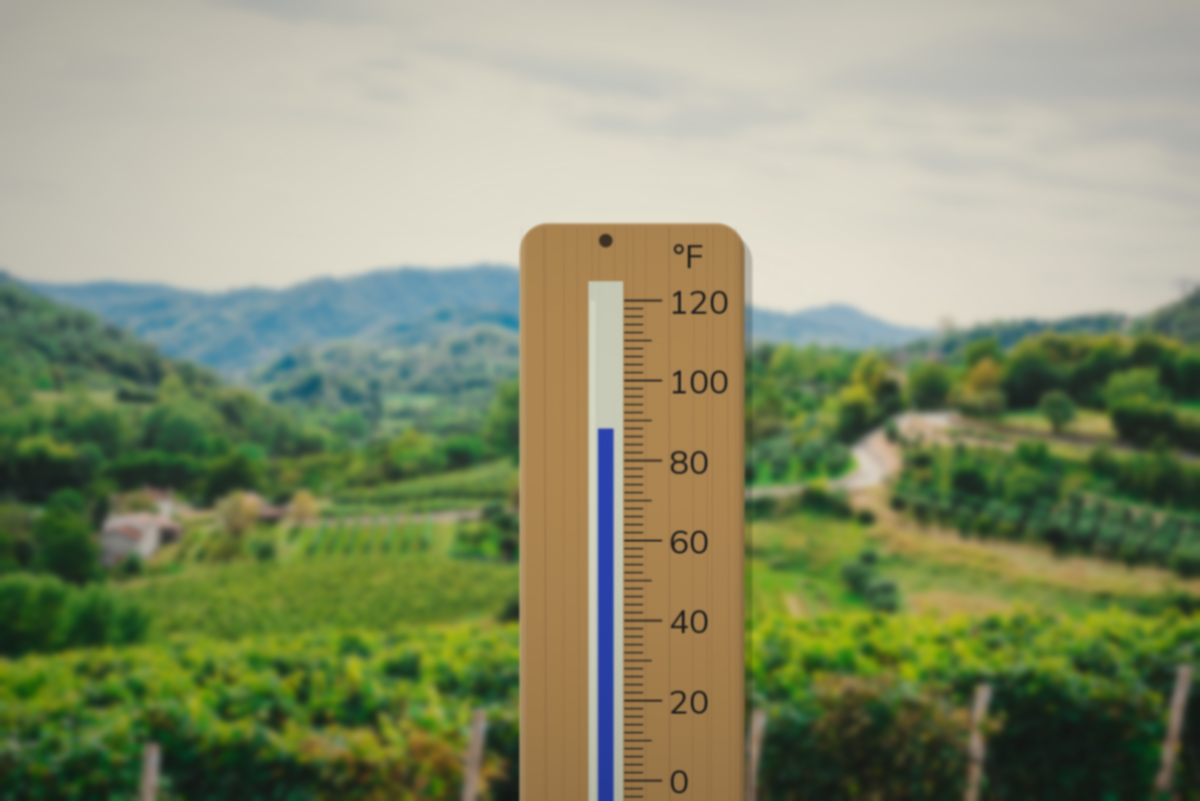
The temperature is 88 °F
